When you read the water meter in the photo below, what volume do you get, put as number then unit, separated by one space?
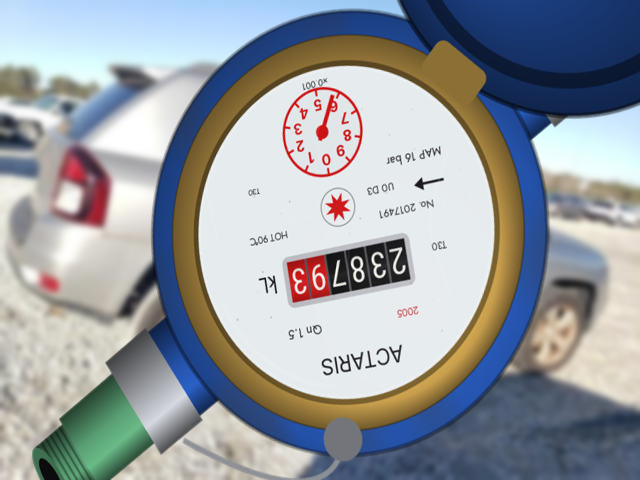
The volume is 2387.935 kL
